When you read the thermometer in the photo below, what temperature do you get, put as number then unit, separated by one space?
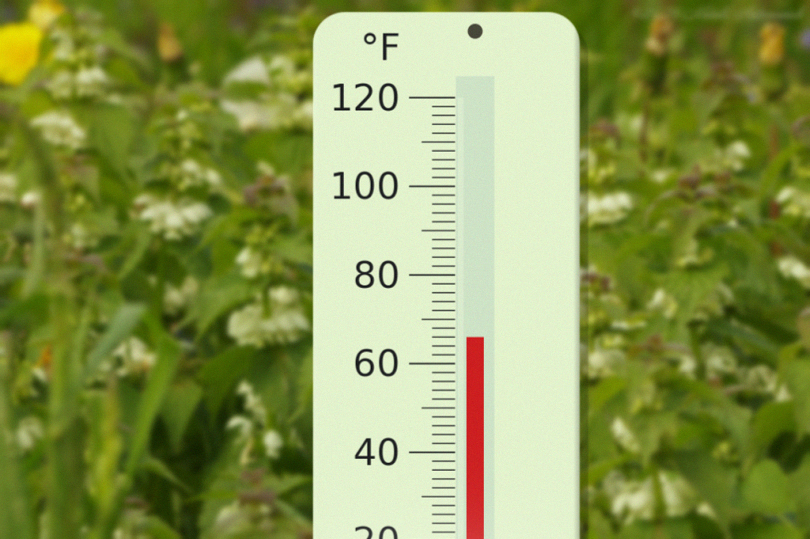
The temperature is 66 °F
